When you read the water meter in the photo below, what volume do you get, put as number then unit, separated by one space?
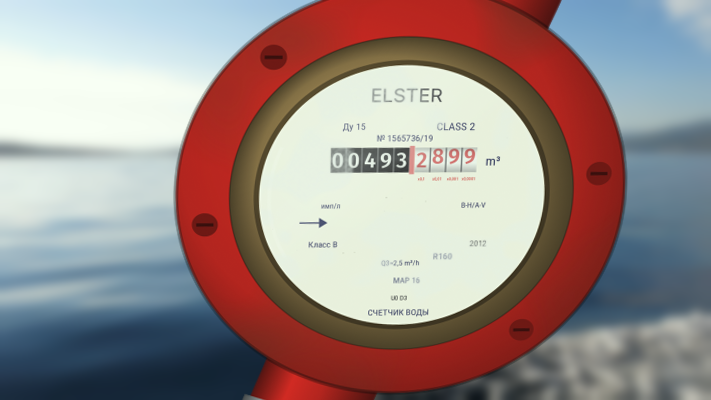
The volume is 493.2899 m³
